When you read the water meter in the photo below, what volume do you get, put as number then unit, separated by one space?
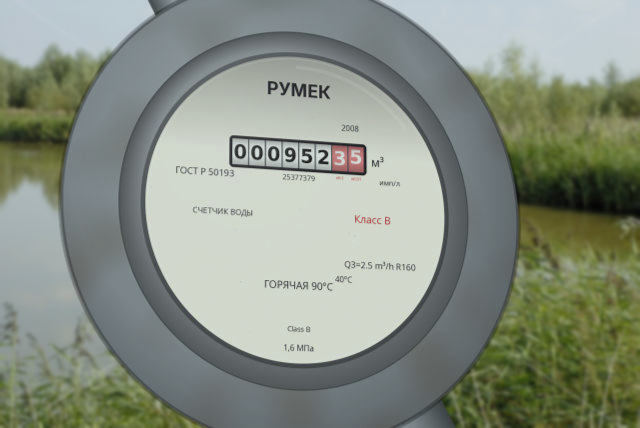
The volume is 952.35 m³
